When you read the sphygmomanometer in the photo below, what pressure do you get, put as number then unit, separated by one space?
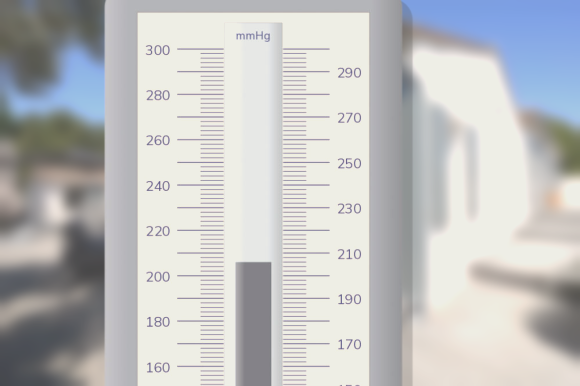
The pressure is 206 mmHg
